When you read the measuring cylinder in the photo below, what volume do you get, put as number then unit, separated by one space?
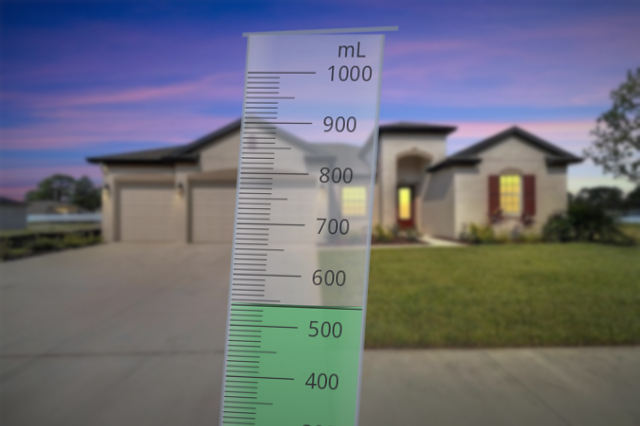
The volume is 540 mL
